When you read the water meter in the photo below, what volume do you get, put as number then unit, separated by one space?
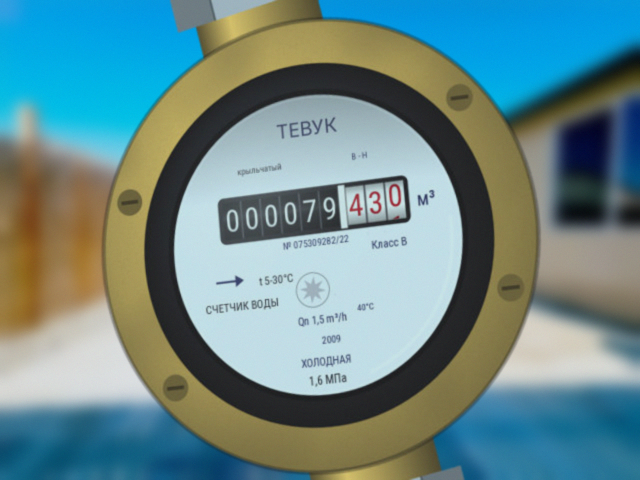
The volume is 79.430 m³
